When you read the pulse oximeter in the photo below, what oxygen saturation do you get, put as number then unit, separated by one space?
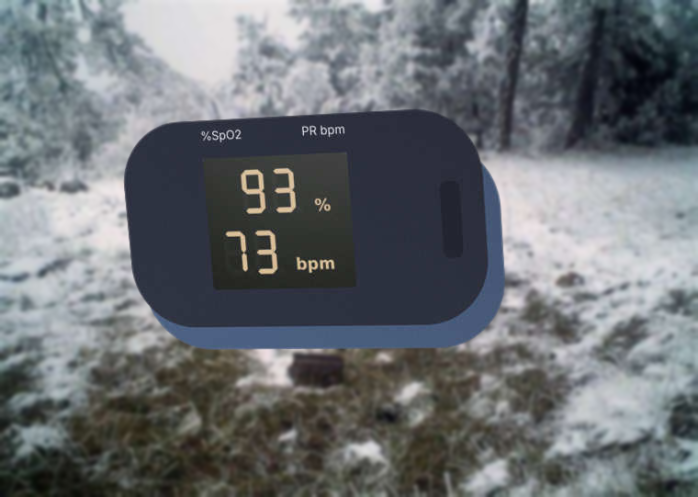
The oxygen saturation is 93 %
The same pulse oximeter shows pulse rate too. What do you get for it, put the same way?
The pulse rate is 73 bpm
